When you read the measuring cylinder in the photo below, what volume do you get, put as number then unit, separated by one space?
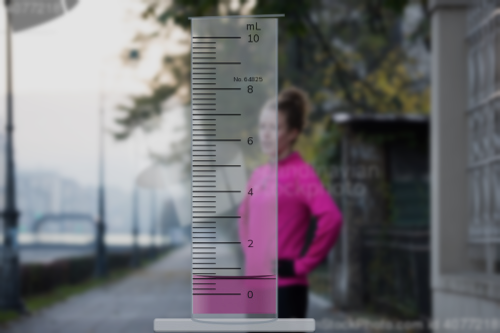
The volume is 0.6 mL
